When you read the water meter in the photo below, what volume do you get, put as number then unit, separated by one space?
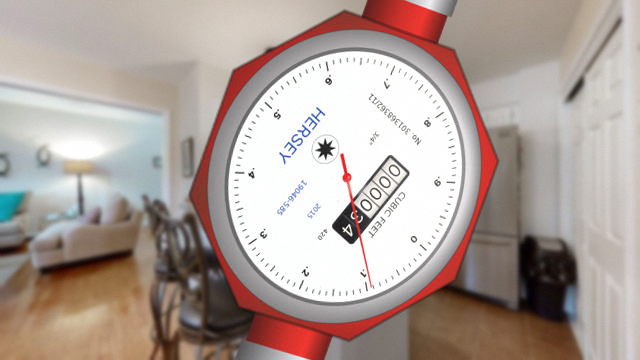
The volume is 34.09 ft³
